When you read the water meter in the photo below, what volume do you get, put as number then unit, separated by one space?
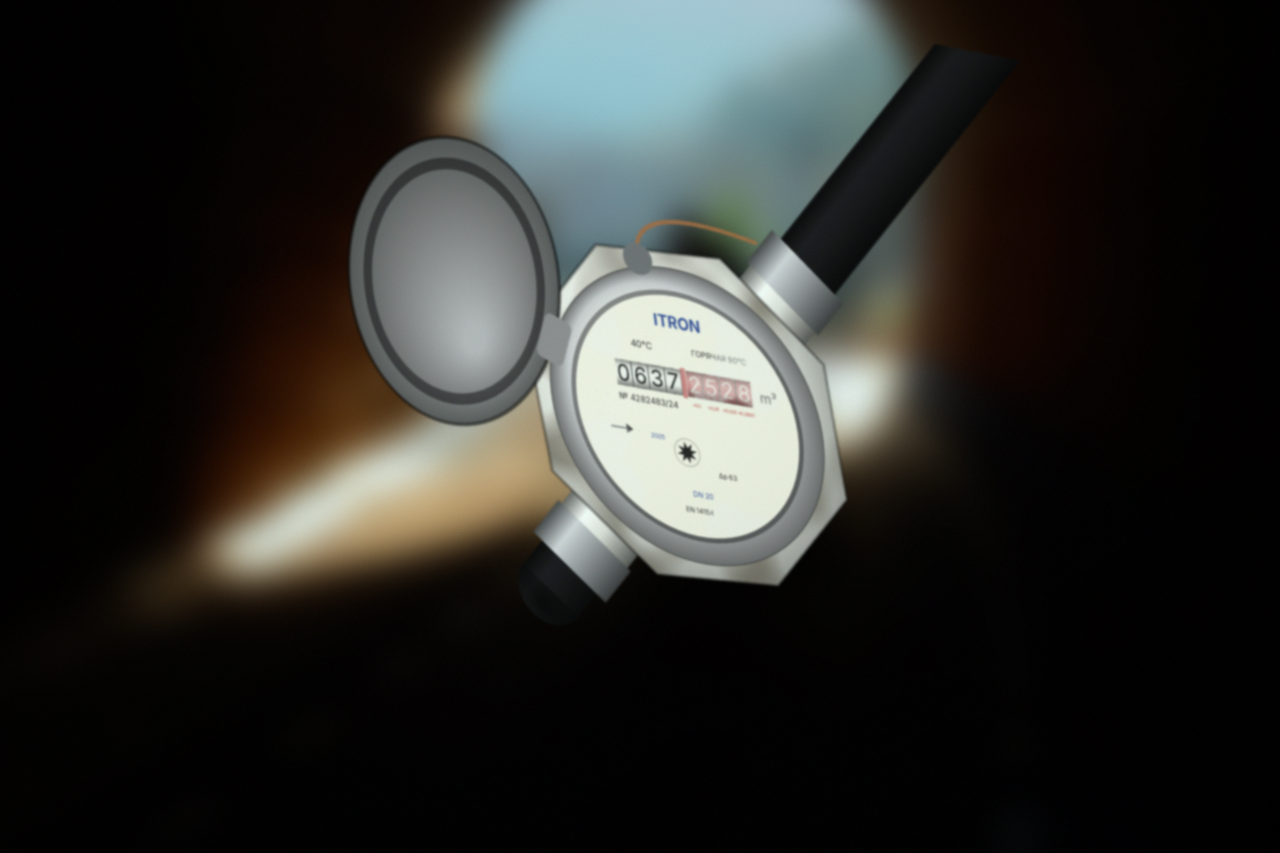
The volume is 637.2528 m³
